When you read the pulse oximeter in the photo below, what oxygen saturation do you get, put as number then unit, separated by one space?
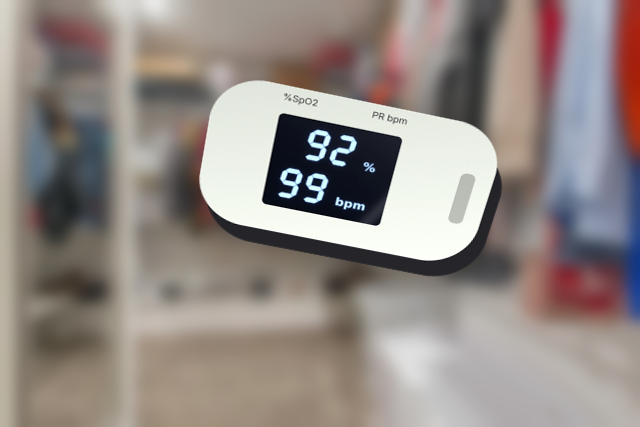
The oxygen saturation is 92 %
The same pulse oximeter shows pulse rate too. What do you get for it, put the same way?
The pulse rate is 99 bpm
